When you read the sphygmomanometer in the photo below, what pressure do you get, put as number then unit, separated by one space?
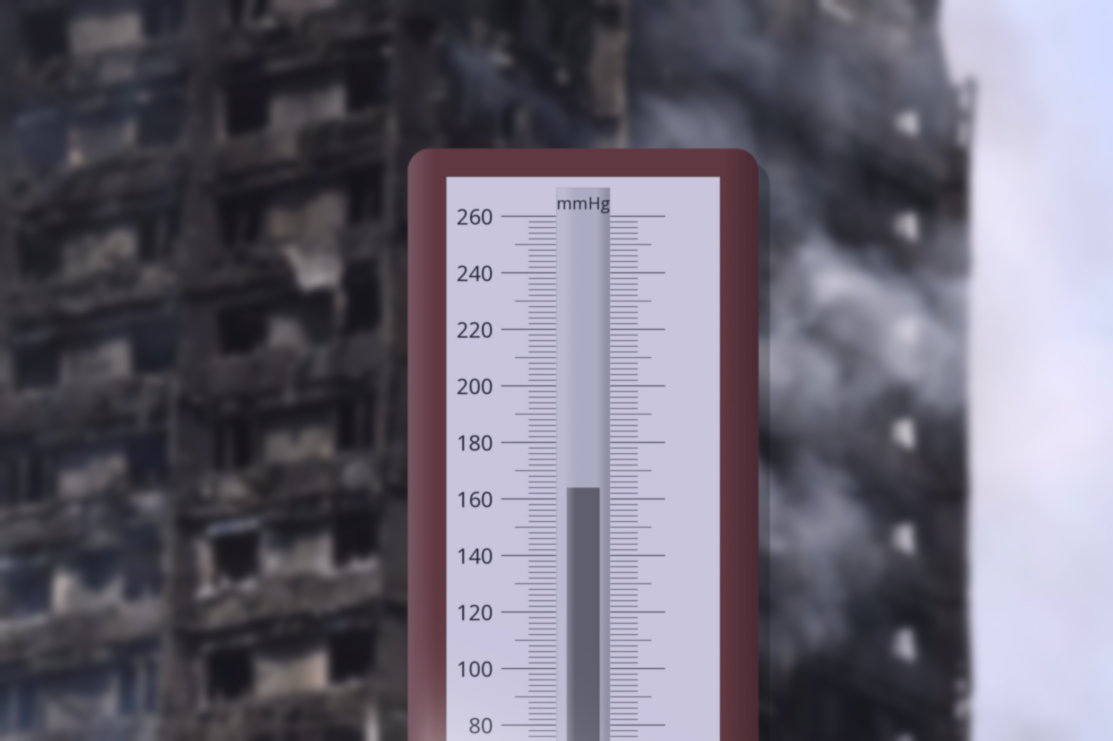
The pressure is 164 mmHg
